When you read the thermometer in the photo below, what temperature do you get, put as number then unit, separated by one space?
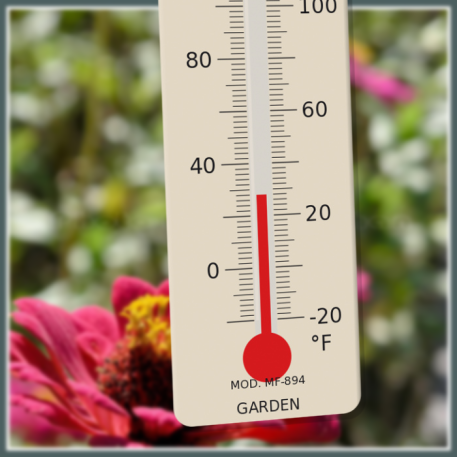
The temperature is 28 °F
